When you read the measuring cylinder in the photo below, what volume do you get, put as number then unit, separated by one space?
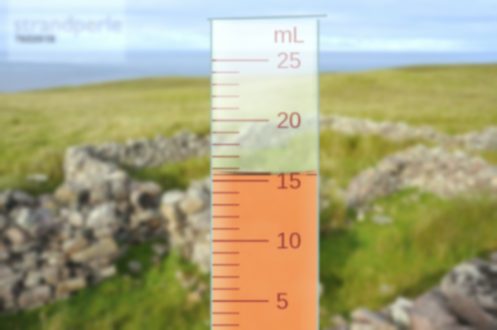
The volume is 15.5 mL
